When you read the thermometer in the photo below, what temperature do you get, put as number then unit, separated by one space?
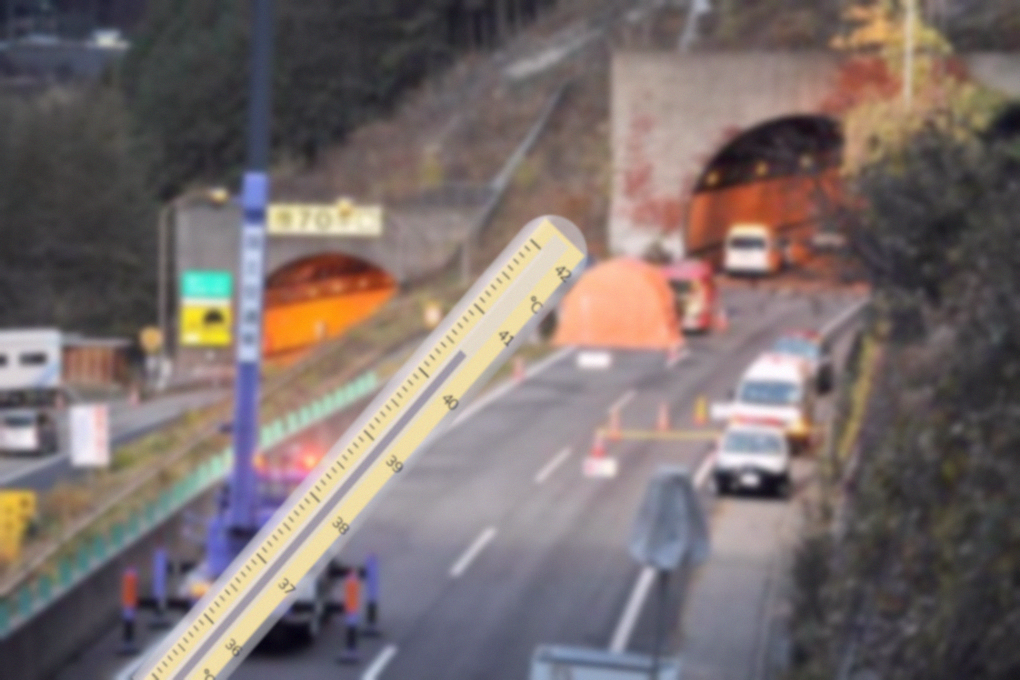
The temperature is 40.5 °C
